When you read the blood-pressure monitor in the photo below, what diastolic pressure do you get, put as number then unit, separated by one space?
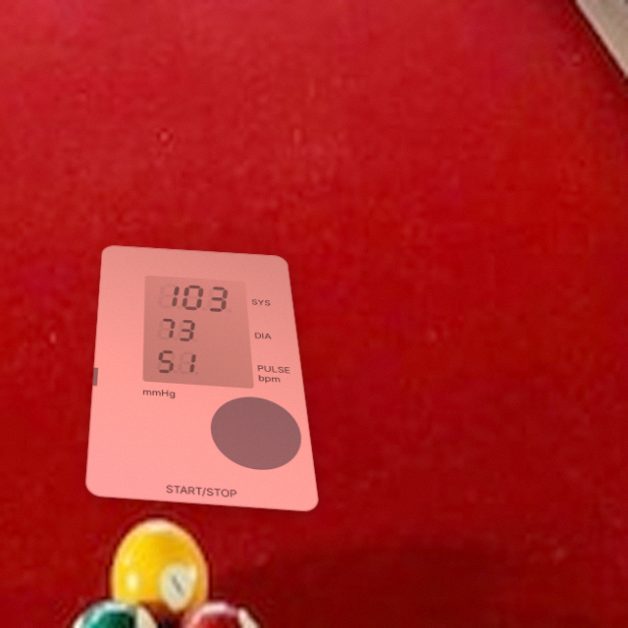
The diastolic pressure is 73 mmHg
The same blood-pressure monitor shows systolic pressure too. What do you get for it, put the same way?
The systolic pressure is 103 mmHg
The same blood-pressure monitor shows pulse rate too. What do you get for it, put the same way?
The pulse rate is 51 bpm
